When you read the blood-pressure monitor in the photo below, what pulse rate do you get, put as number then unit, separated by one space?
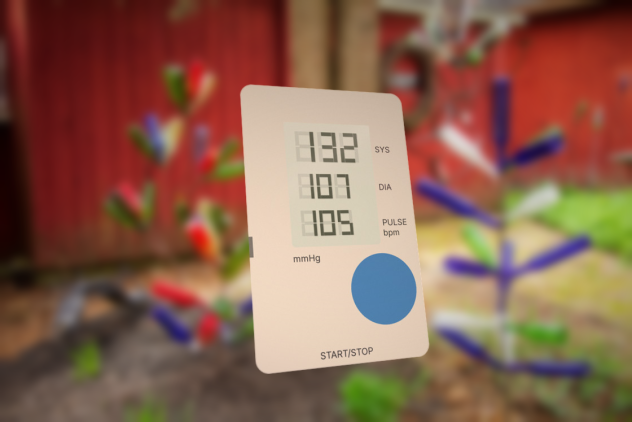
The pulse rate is 105 bpm
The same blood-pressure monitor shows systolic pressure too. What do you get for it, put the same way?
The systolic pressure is 132 mmHg
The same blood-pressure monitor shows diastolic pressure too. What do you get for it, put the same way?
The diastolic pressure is 107 mmHg
